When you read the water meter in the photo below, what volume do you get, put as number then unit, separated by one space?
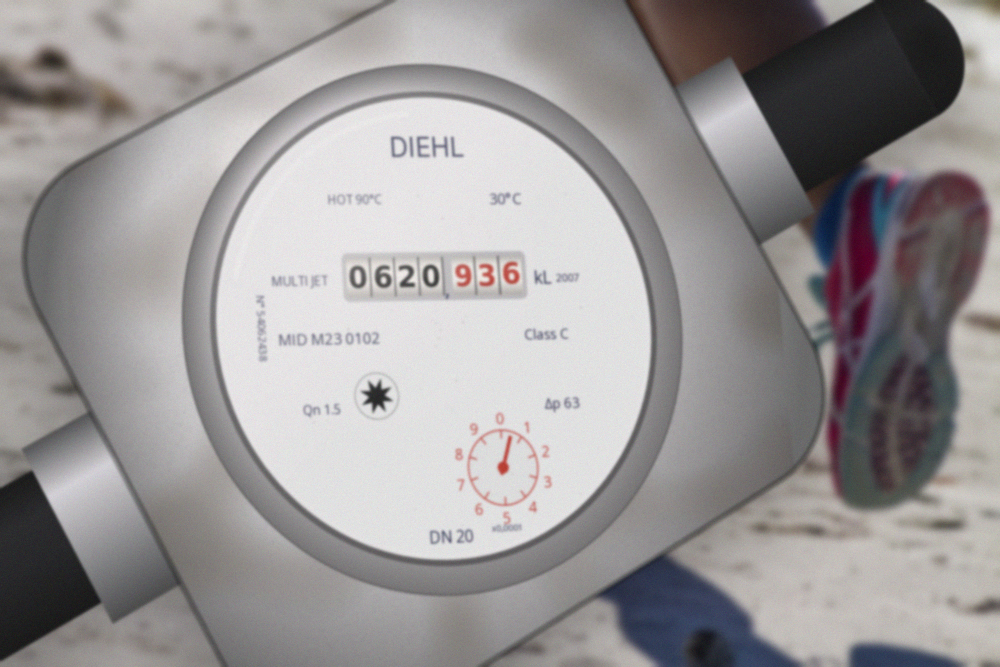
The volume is 620.9360 kL
